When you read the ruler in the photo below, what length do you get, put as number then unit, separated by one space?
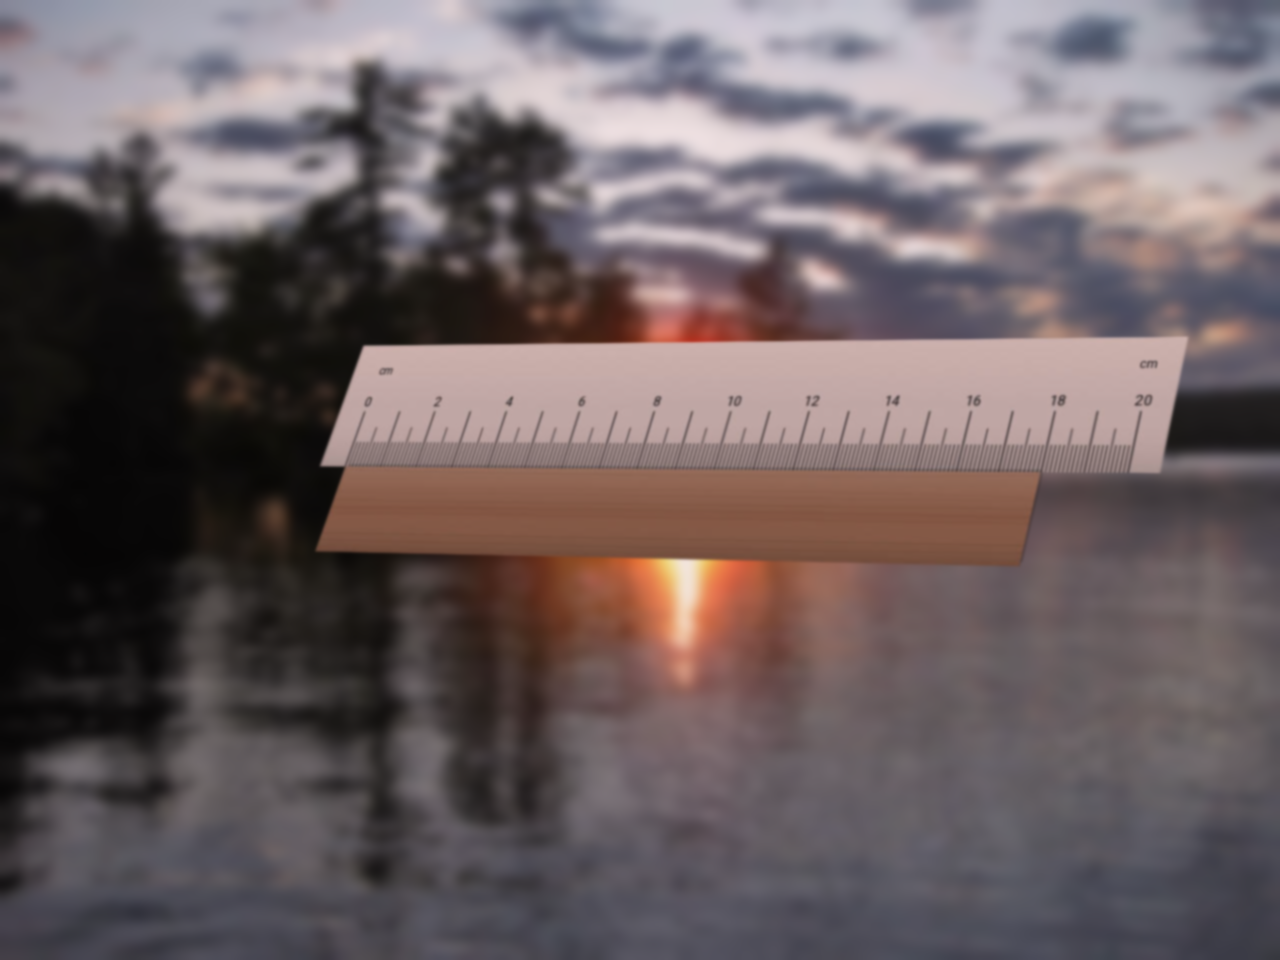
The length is 18 cm
